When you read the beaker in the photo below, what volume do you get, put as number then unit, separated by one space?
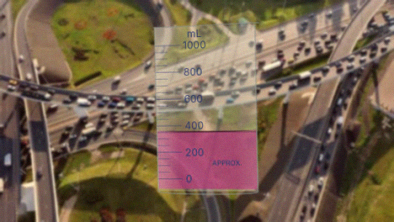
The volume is 350 mL
